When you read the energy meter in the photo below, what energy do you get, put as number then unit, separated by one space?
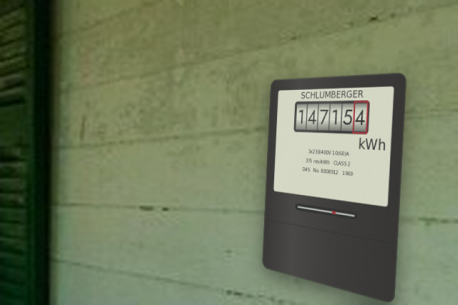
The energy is 14715.4 kWh
